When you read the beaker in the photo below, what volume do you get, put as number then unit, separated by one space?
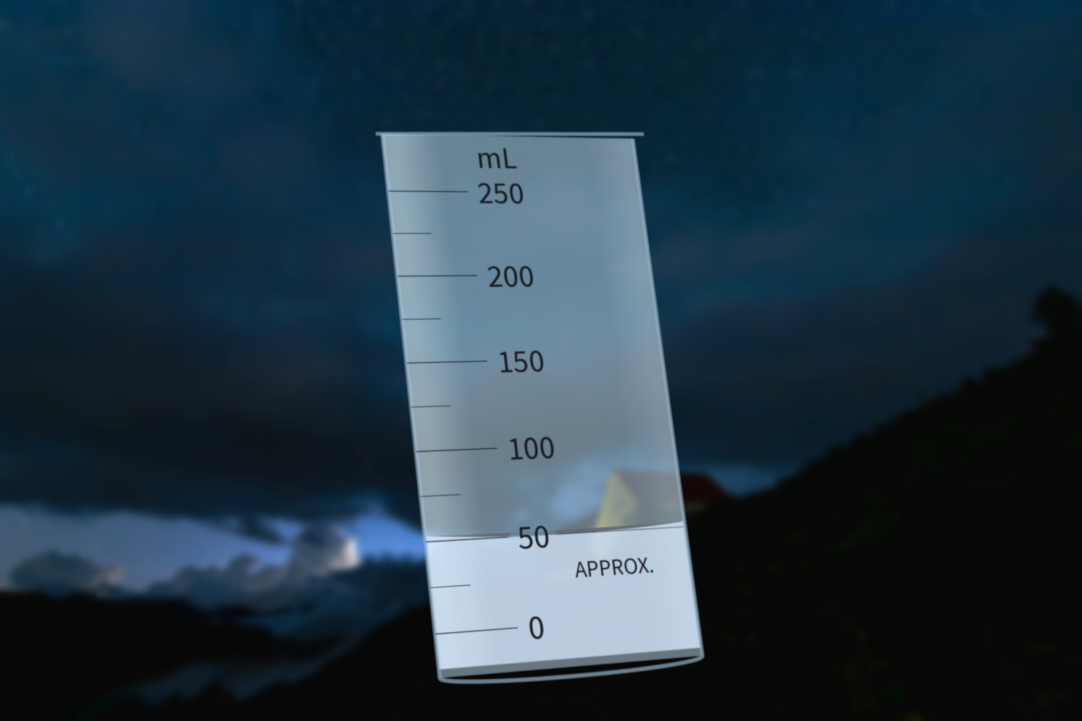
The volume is 50 mL
